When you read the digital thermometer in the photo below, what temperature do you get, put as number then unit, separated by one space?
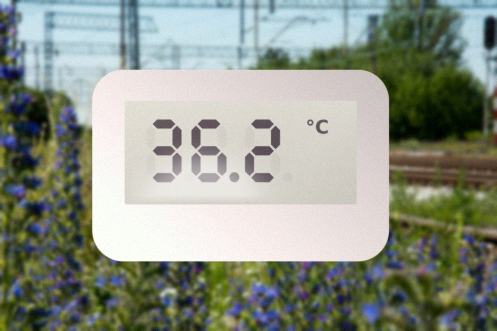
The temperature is 36.2 °C
